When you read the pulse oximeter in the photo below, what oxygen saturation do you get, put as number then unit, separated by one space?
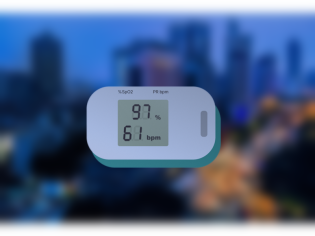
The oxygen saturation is 97 %
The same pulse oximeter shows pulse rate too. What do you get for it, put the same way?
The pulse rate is 61 bpm
